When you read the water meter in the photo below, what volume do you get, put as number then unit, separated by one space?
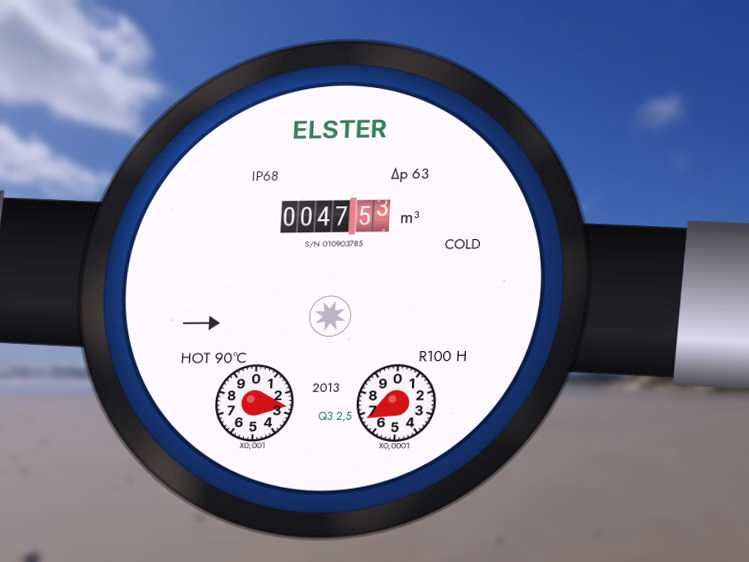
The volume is 47.5326 m³
